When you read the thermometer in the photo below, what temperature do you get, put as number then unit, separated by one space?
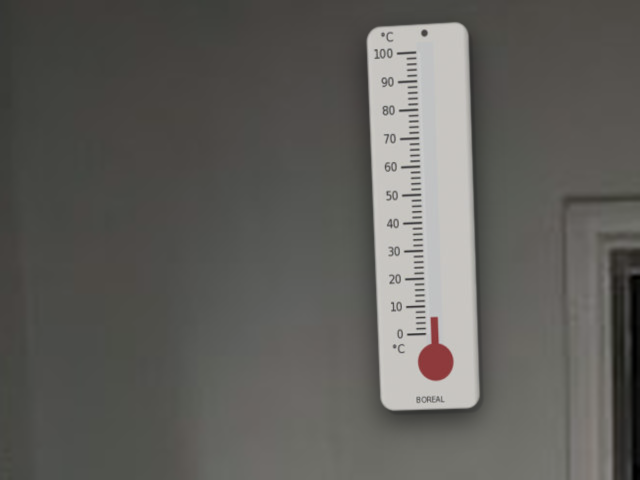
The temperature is 6 °C
